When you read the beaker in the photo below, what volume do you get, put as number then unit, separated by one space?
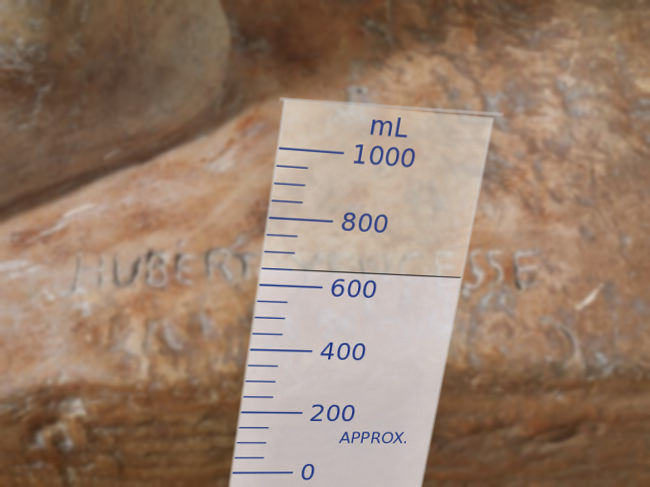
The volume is 650 mL
